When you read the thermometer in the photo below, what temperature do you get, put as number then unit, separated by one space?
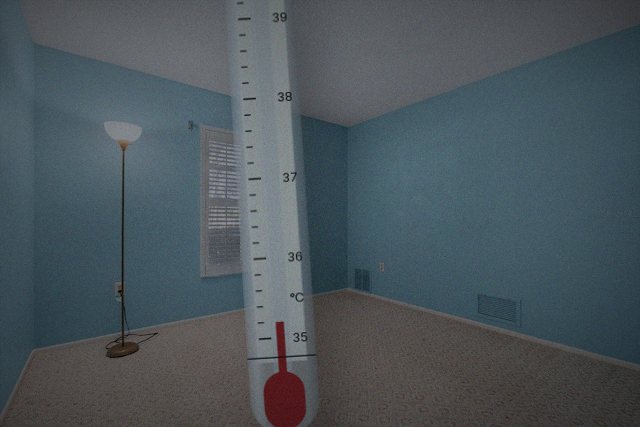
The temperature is 35.2 °C
